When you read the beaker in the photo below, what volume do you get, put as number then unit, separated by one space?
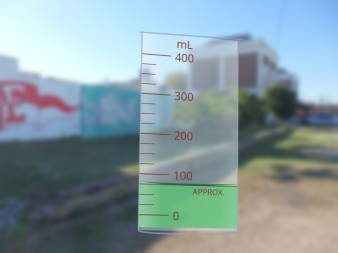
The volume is 75 mL
